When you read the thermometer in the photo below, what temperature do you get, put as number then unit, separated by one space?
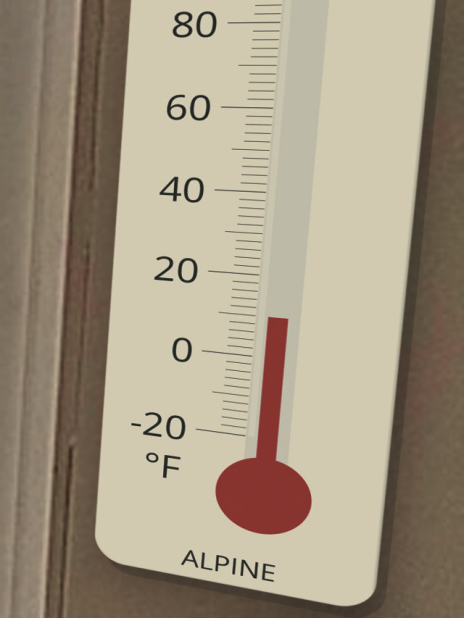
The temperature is 10 °F
